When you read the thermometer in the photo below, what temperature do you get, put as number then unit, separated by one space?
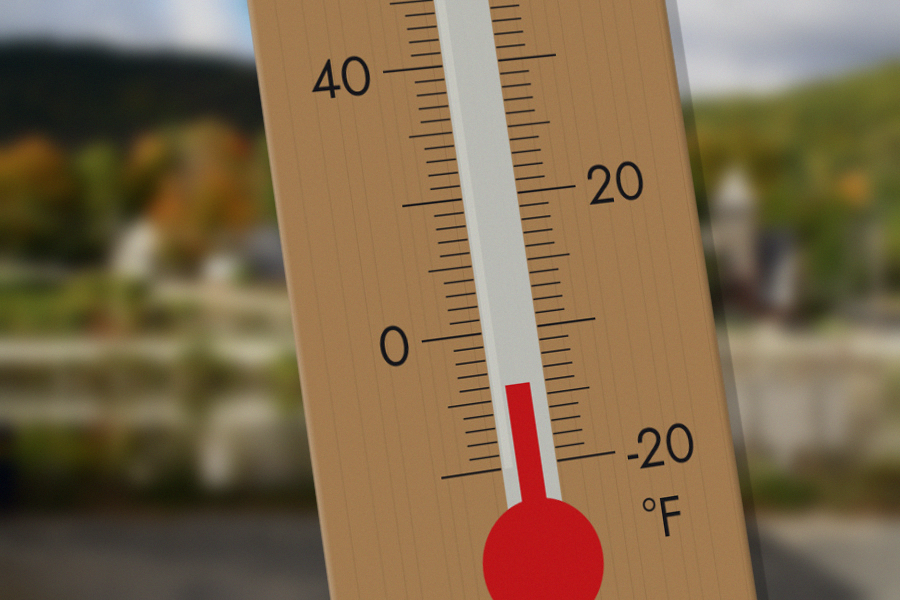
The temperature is -8 °F
